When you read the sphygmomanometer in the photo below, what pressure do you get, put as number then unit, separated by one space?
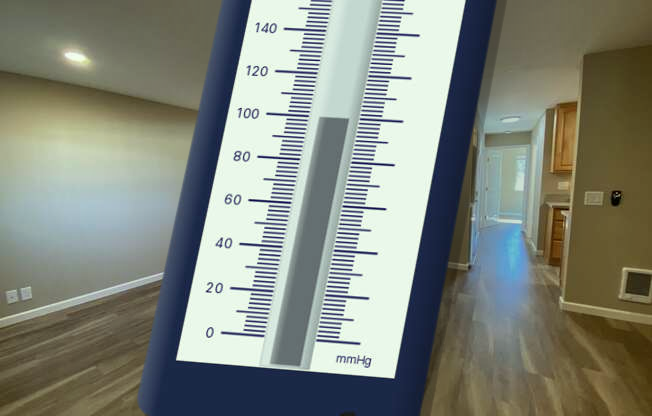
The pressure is 100 mmHg
